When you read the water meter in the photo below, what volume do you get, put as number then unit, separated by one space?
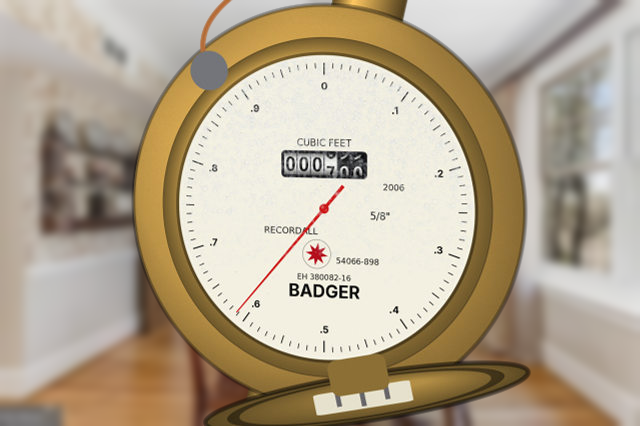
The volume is 699.61 ft³
